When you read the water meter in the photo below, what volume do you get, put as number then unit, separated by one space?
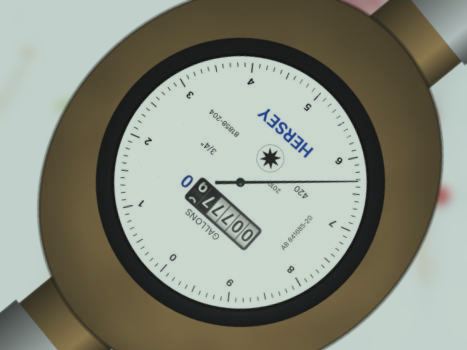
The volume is 77786.3 gal
